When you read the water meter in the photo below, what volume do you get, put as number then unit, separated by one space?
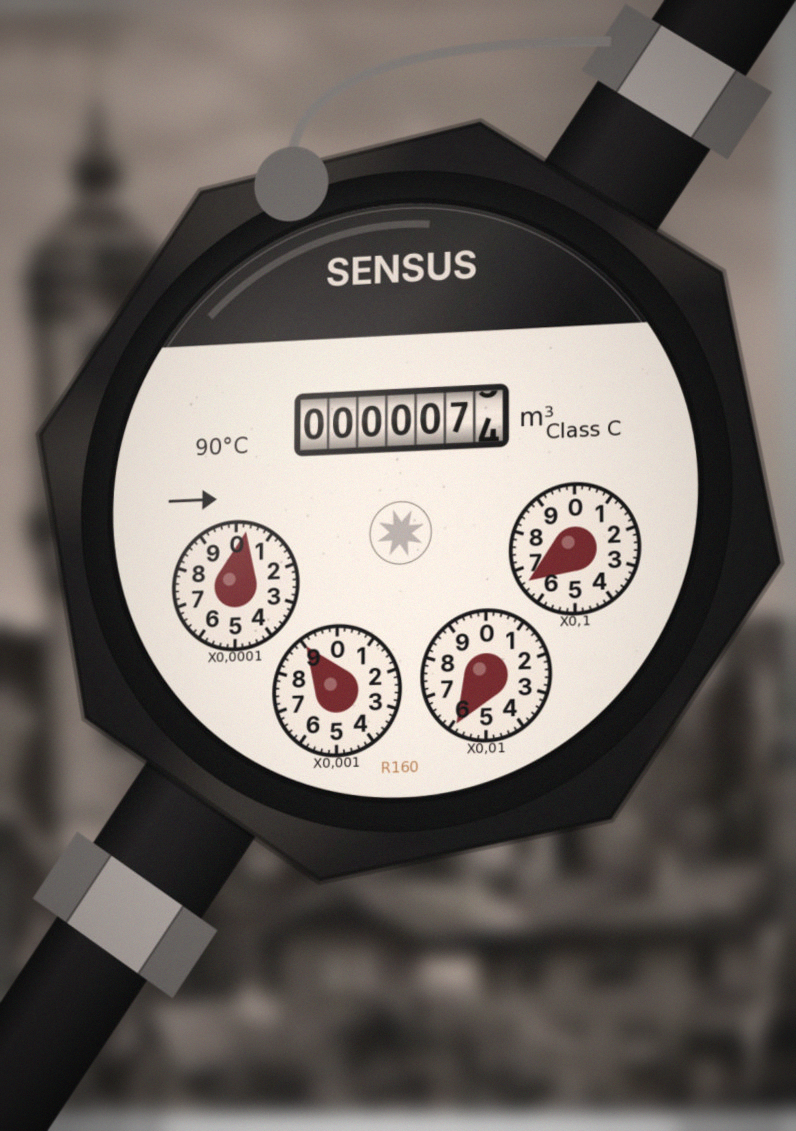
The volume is 73.6590 m³
